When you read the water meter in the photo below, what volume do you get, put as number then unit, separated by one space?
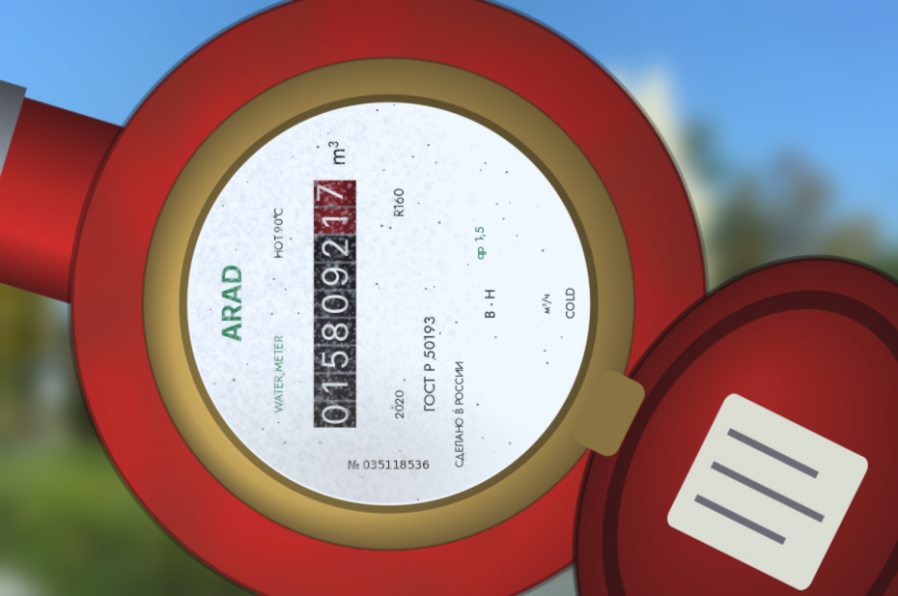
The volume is 158092.17 m³
